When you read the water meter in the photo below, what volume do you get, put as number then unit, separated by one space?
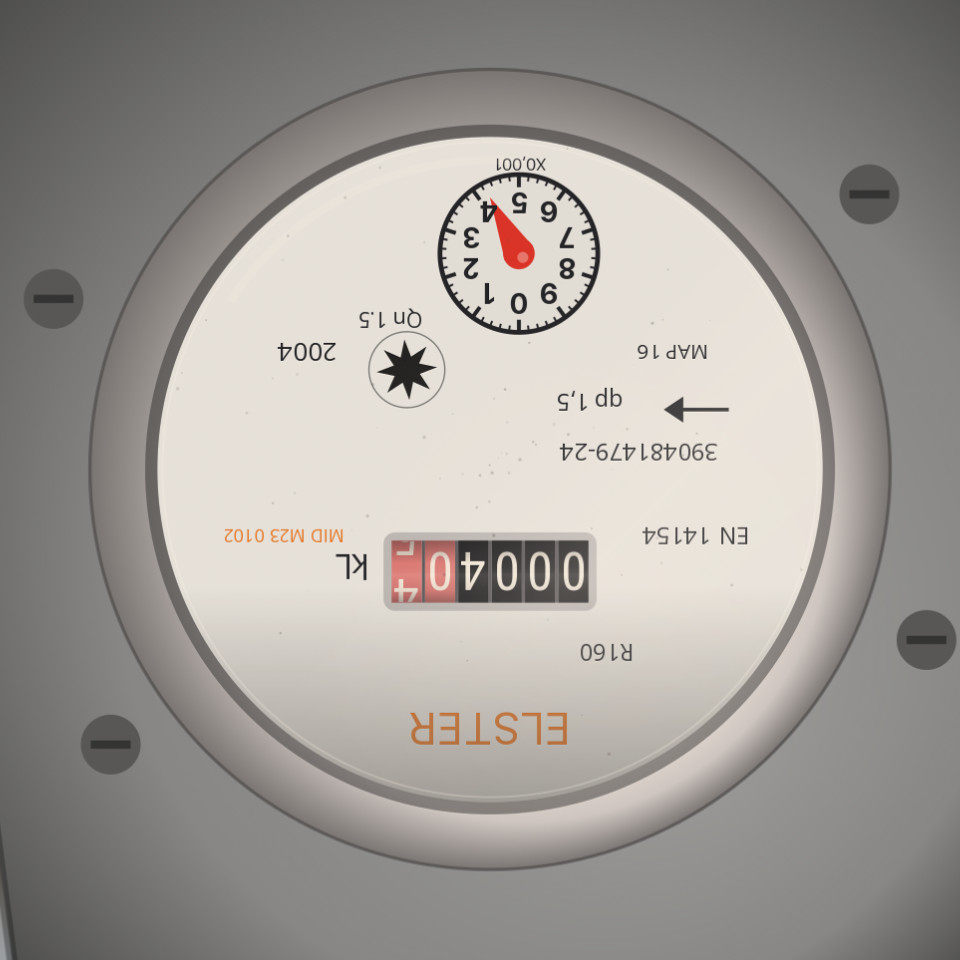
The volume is 4.044 kL
